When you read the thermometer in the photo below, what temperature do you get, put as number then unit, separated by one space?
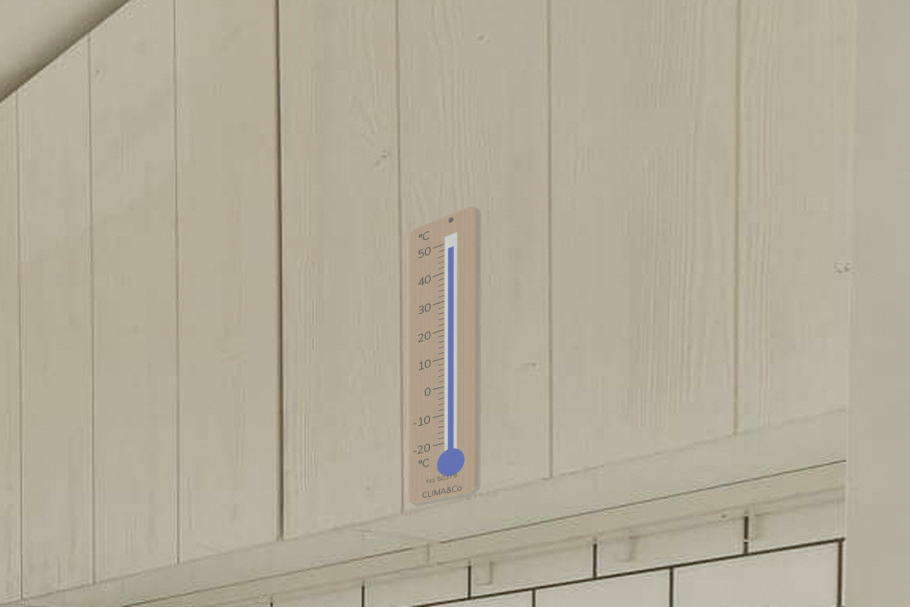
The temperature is 48 °C
